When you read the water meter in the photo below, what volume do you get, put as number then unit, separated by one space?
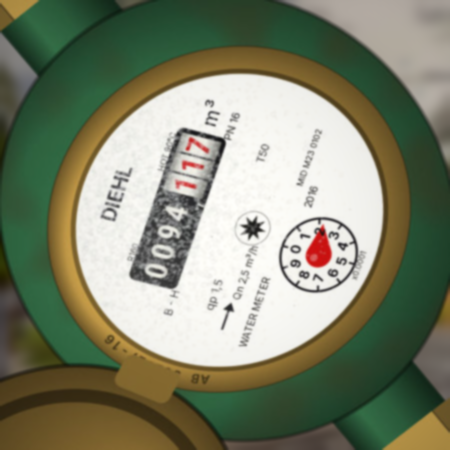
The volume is 94.1172 m³
